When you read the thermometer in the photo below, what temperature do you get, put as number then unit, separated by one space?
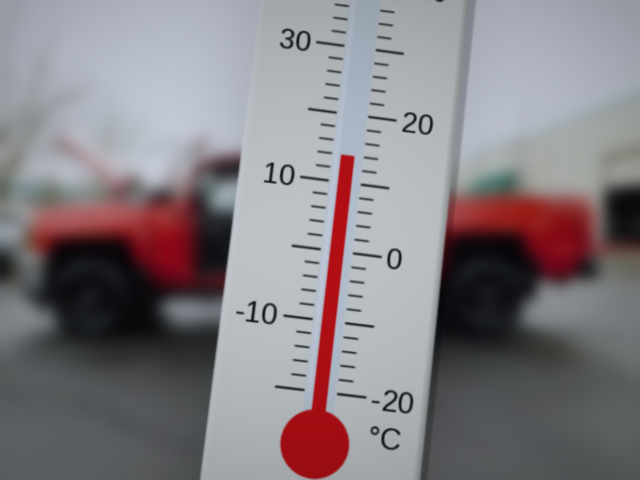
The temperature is 14 °C
